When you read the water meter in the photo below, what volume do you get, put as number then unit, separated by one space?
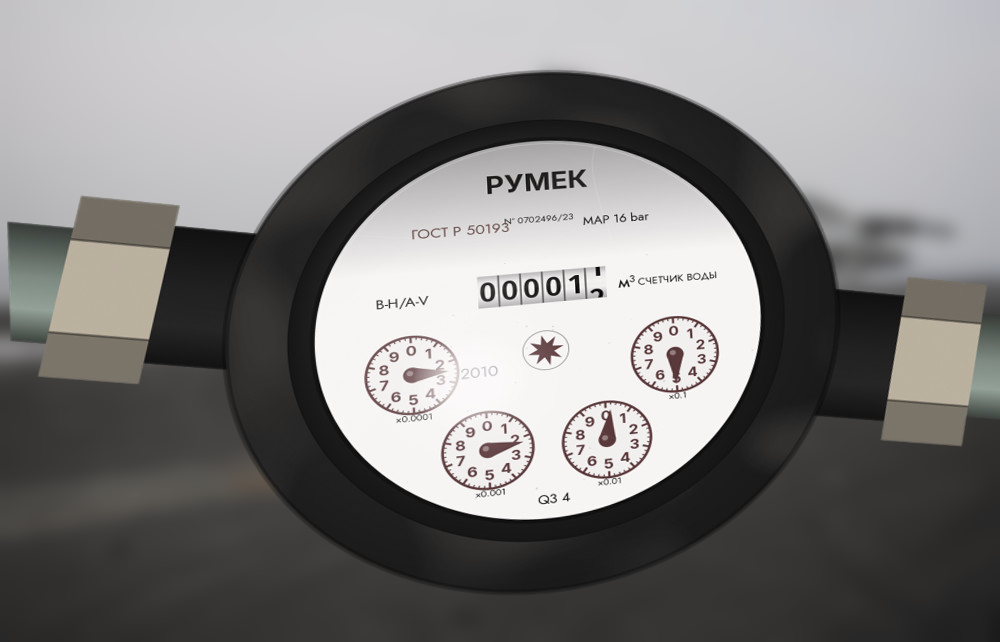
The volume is 11.5022 m³
